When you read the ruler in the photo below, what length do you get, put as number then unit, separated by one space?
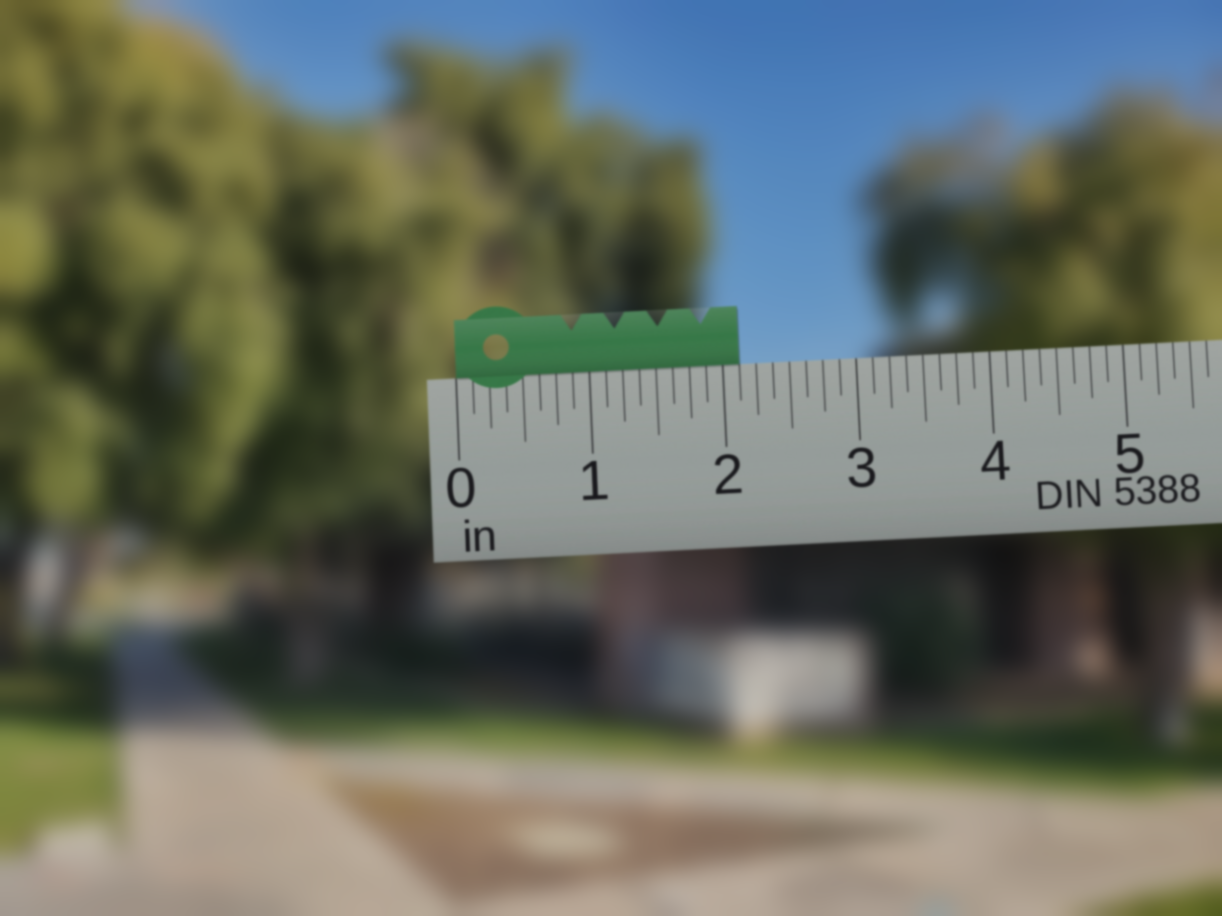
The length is 2.125 in
